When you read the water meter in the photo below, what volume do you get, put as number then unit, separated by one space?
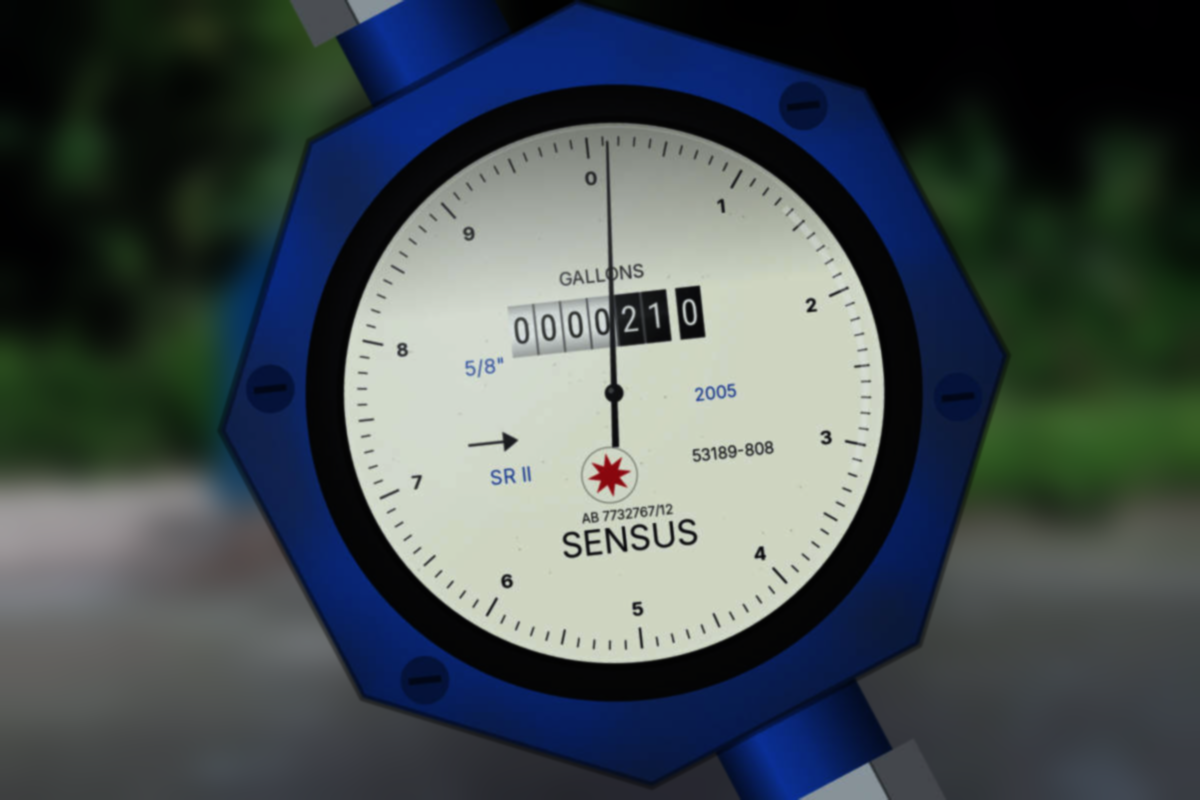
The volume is 210.1 gal
